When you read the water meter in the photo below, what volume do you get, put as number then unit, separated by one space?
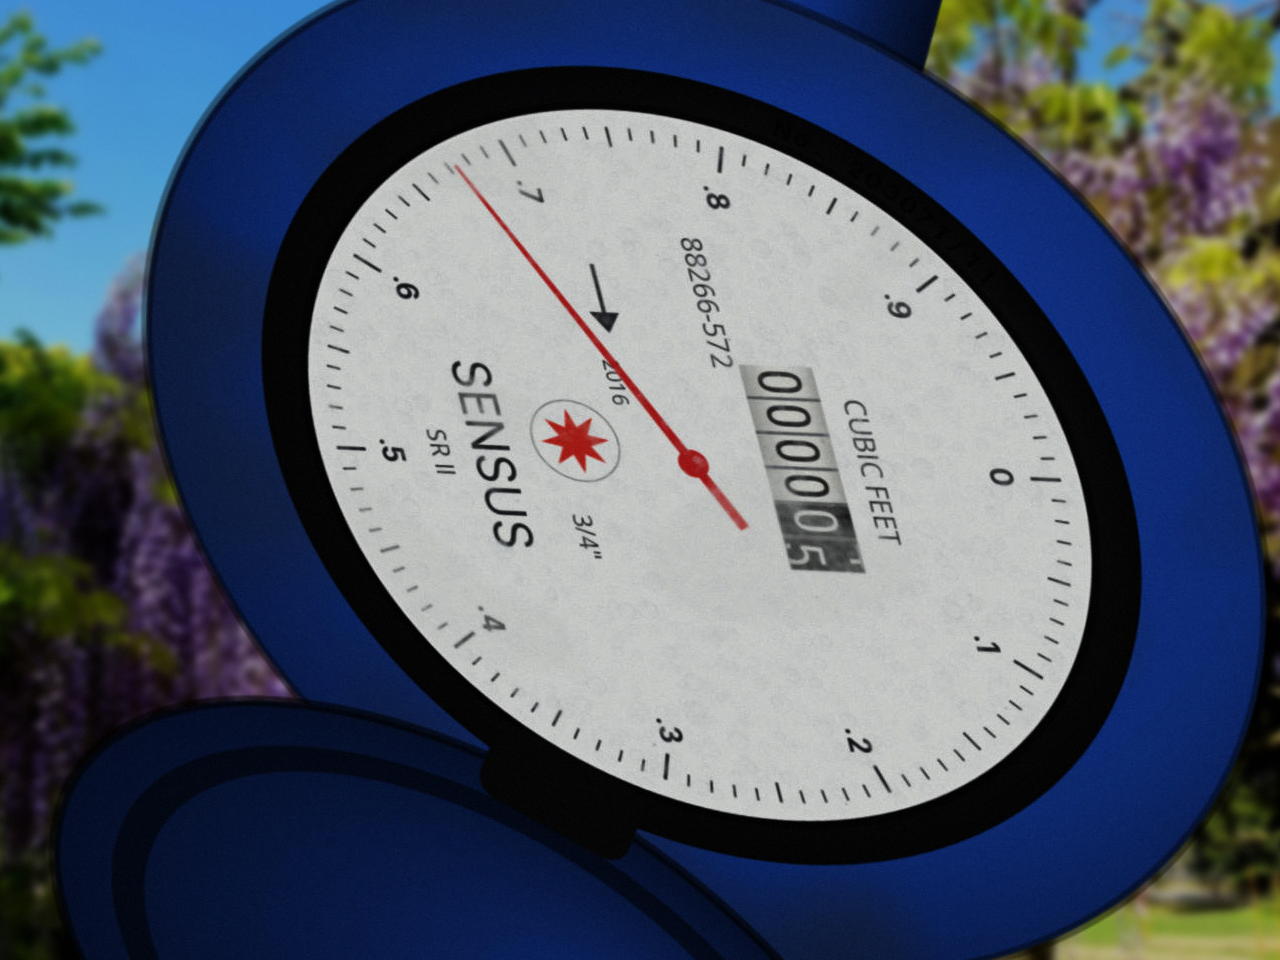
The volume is 4.67 ft³
